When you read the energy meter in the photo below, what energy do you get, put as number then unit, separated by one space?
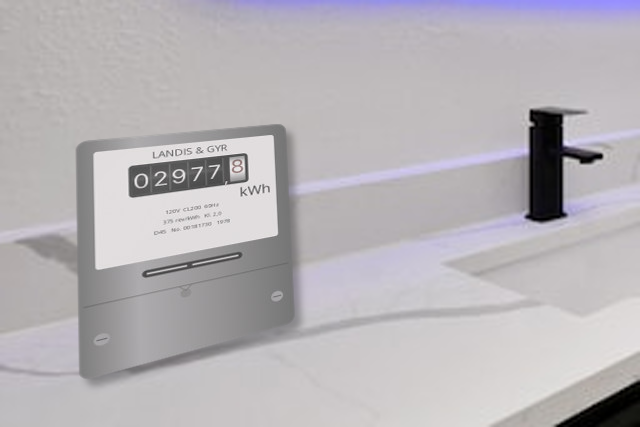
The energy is 2977.8 kWh
